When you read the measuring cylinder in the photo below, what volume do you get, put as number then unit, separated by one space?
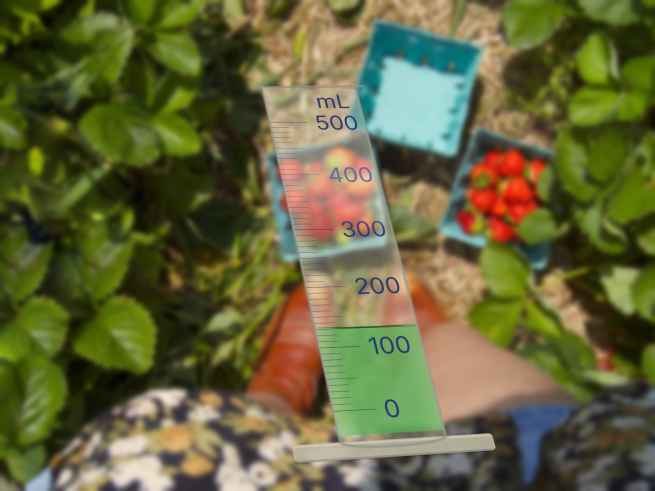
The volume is 130 mL
